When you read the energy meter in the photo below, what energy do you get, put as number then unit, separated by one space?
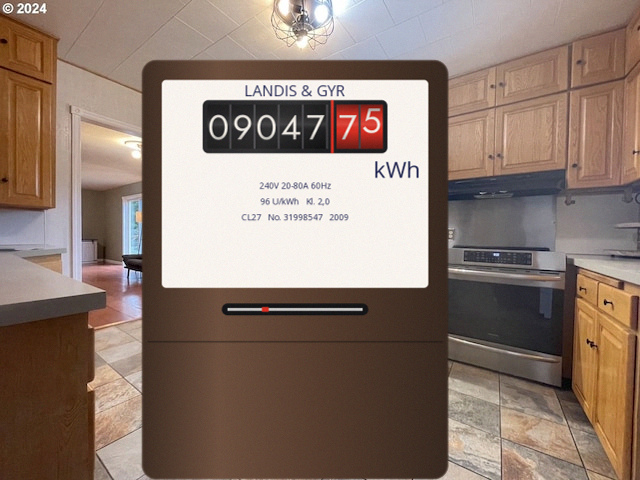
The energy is 9047.75 kWh
